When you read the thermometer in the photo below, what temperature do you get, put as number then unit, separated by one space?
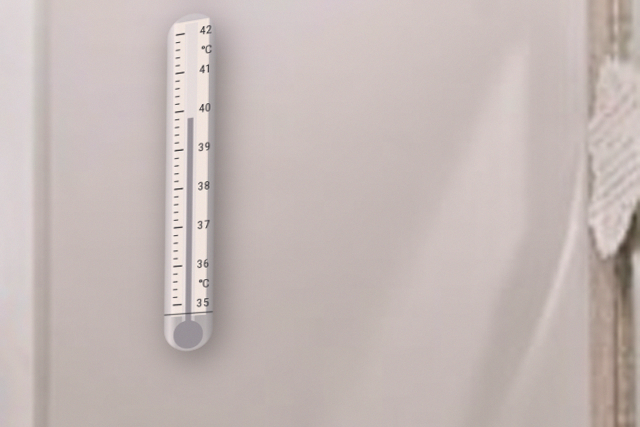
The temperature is 39.8 °C
